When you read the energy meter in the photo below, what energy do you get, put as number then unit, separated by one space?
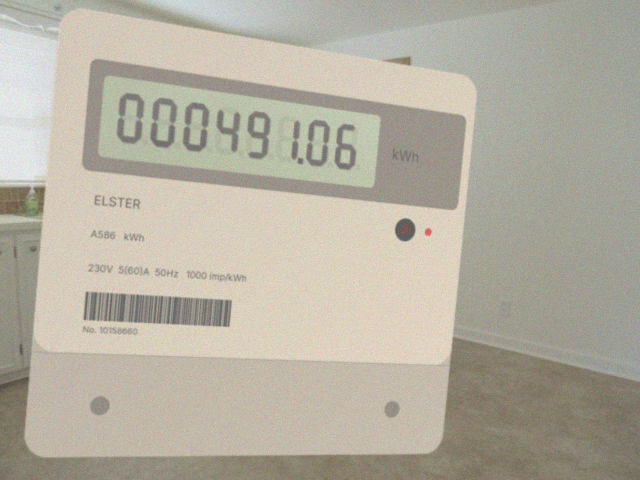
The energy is 491.06 kWh
